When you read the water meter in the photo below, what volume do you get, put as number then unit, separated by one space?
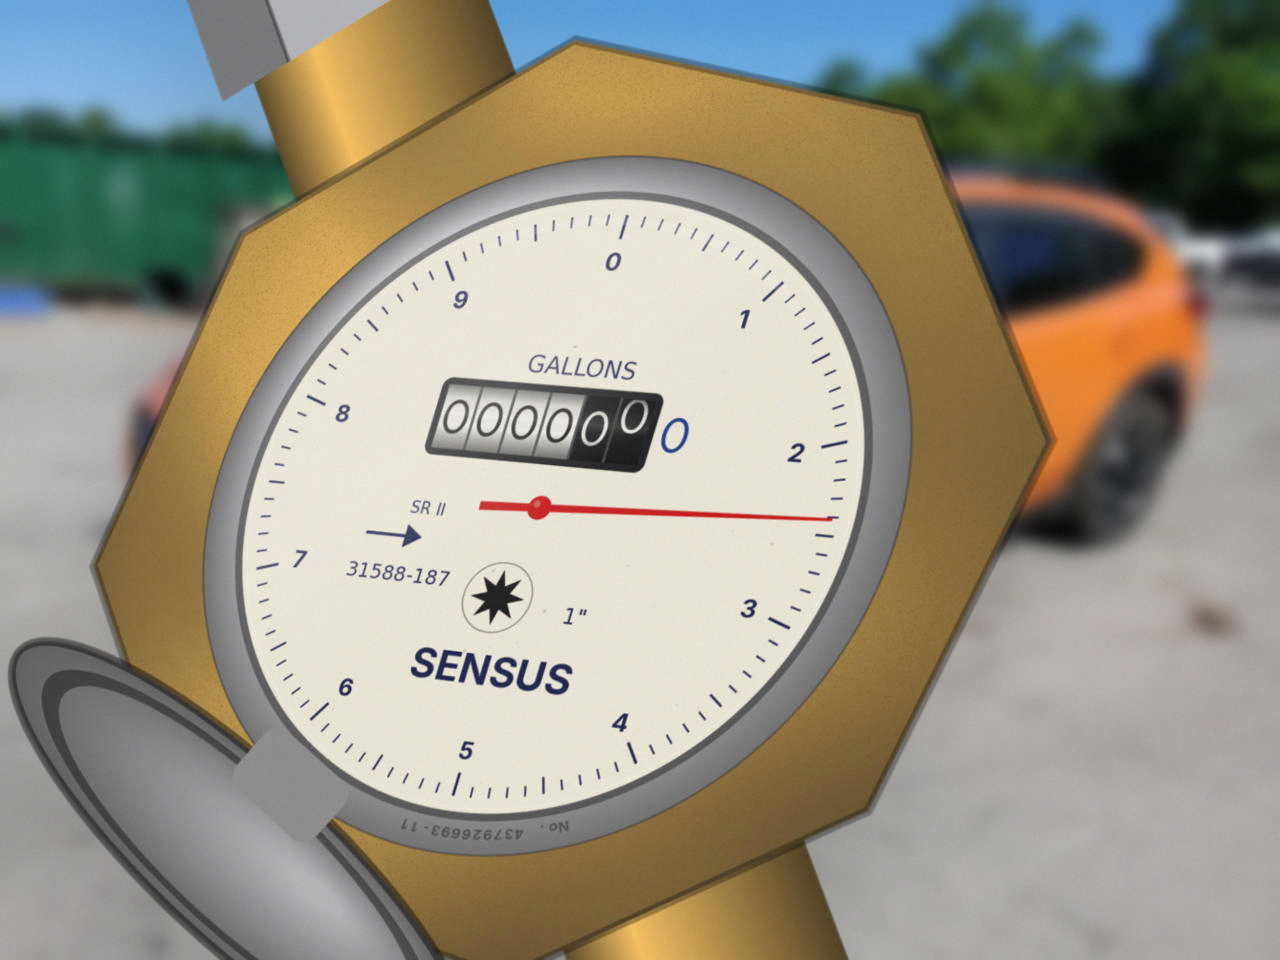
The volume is 2.4 gal
